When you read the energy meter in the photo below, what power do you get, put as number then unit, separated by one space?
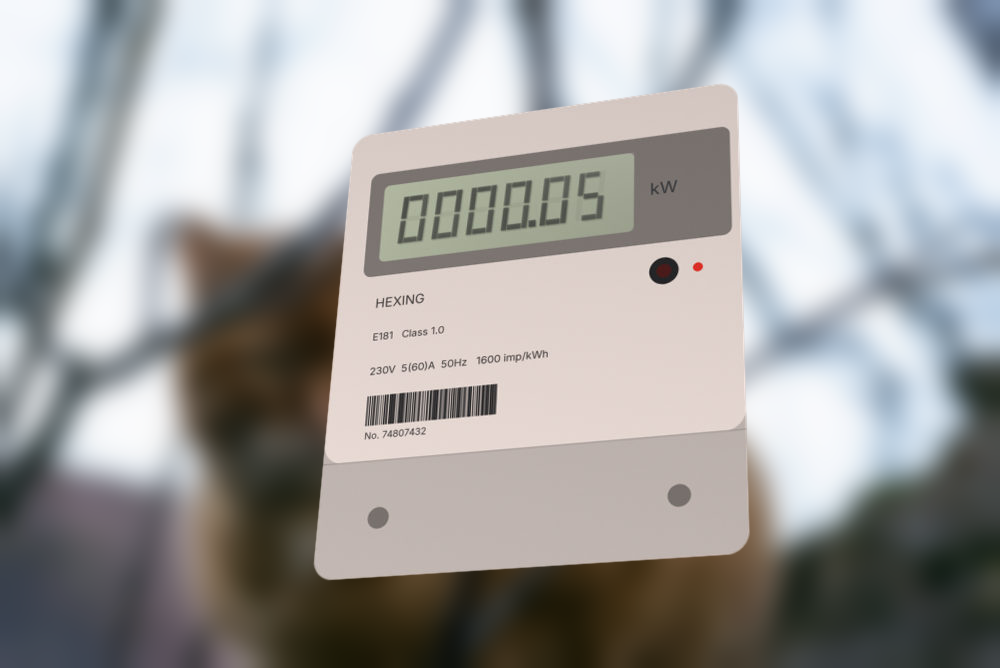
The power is 0.05 kW
